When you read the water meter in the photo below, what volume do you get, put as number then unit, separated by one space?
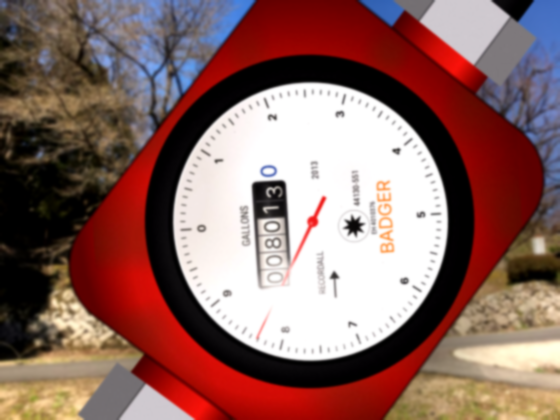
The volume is 80128.3 gal
